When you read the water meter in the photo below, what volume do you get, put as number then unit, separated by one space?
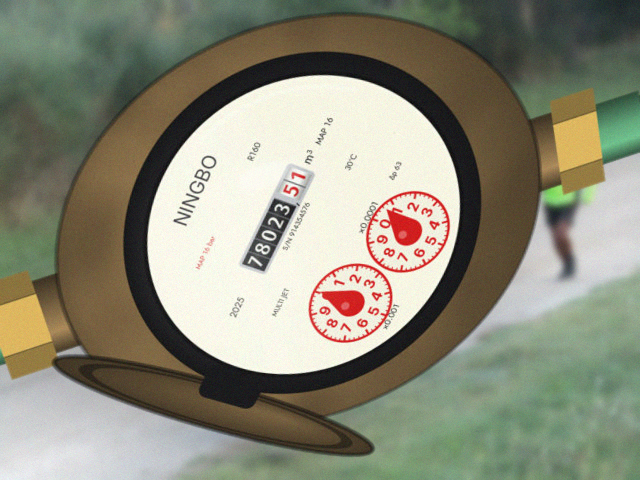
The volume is 78023.5100 m³
